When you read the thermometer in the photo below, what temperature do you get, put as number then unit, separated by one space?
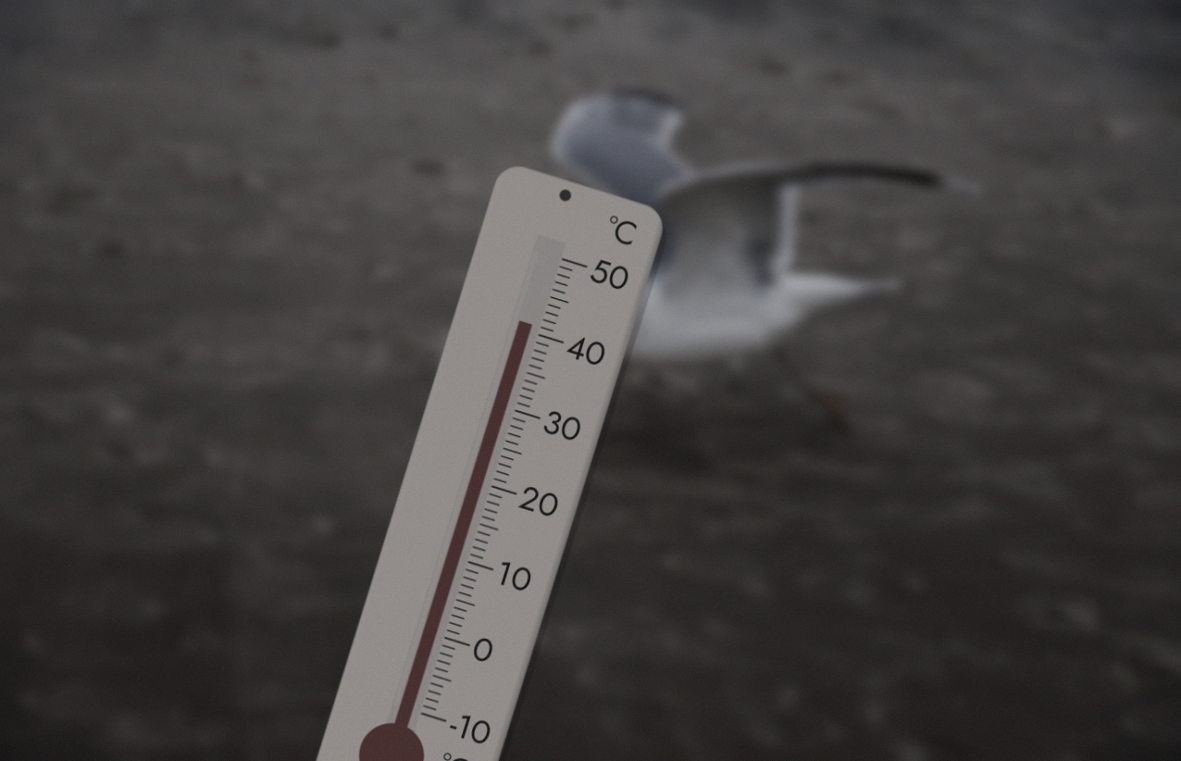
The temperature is 41 °C
